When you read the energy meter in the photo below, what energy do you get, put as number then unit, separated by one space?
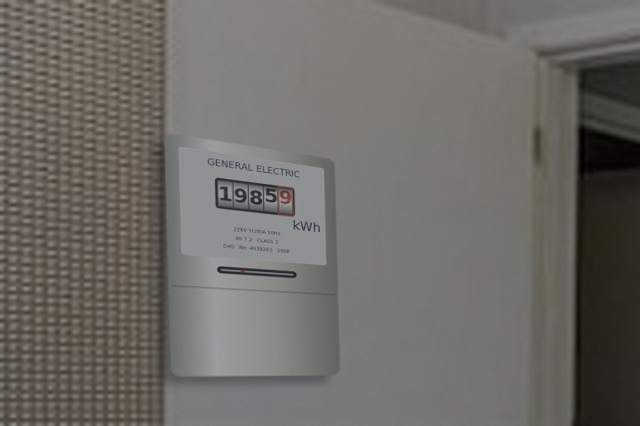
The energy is 1985.9 kWh
